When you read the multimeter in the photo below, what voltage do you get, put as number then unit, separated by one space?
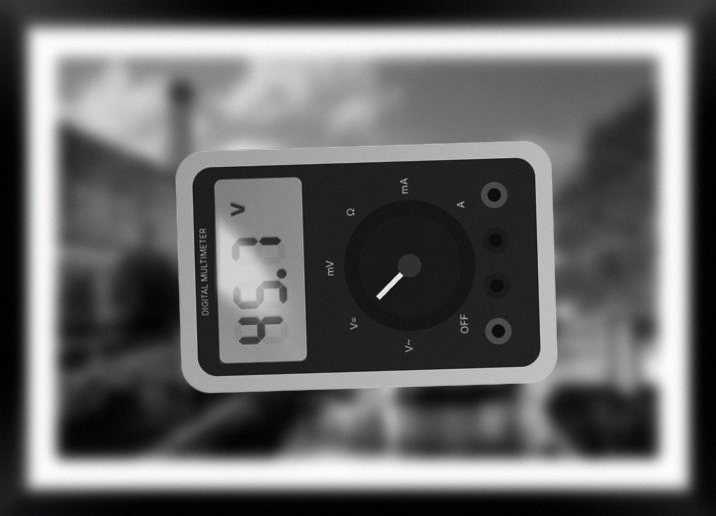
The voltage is 45.7 V
